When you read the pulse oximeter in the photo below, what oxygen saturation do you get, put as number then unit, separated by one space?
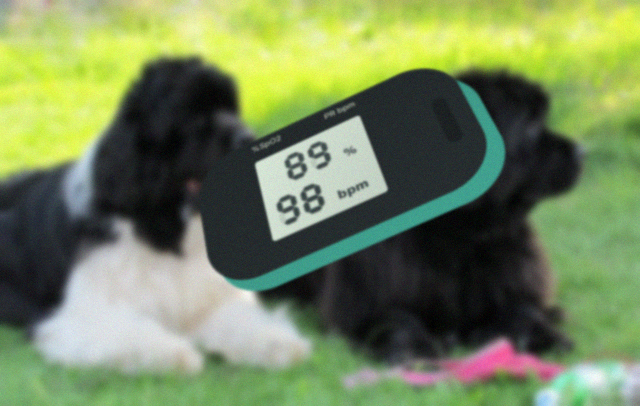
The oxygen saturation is 89 %
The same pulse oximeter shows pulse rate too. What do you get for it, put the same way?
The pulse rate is 98 bpm
